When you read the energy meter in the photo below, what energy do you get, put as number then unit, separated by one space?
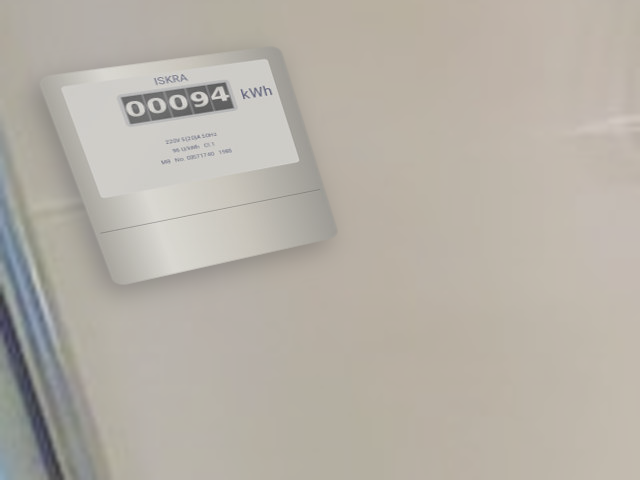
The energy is 94 kWh
